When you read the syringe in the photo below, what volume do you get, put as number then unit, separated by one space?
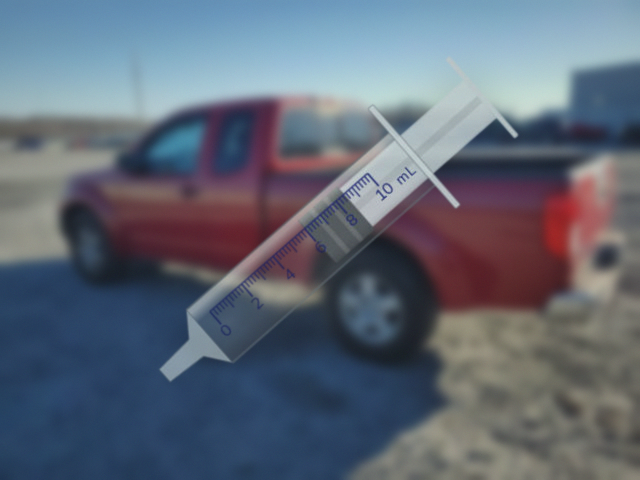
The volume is 6 mL
